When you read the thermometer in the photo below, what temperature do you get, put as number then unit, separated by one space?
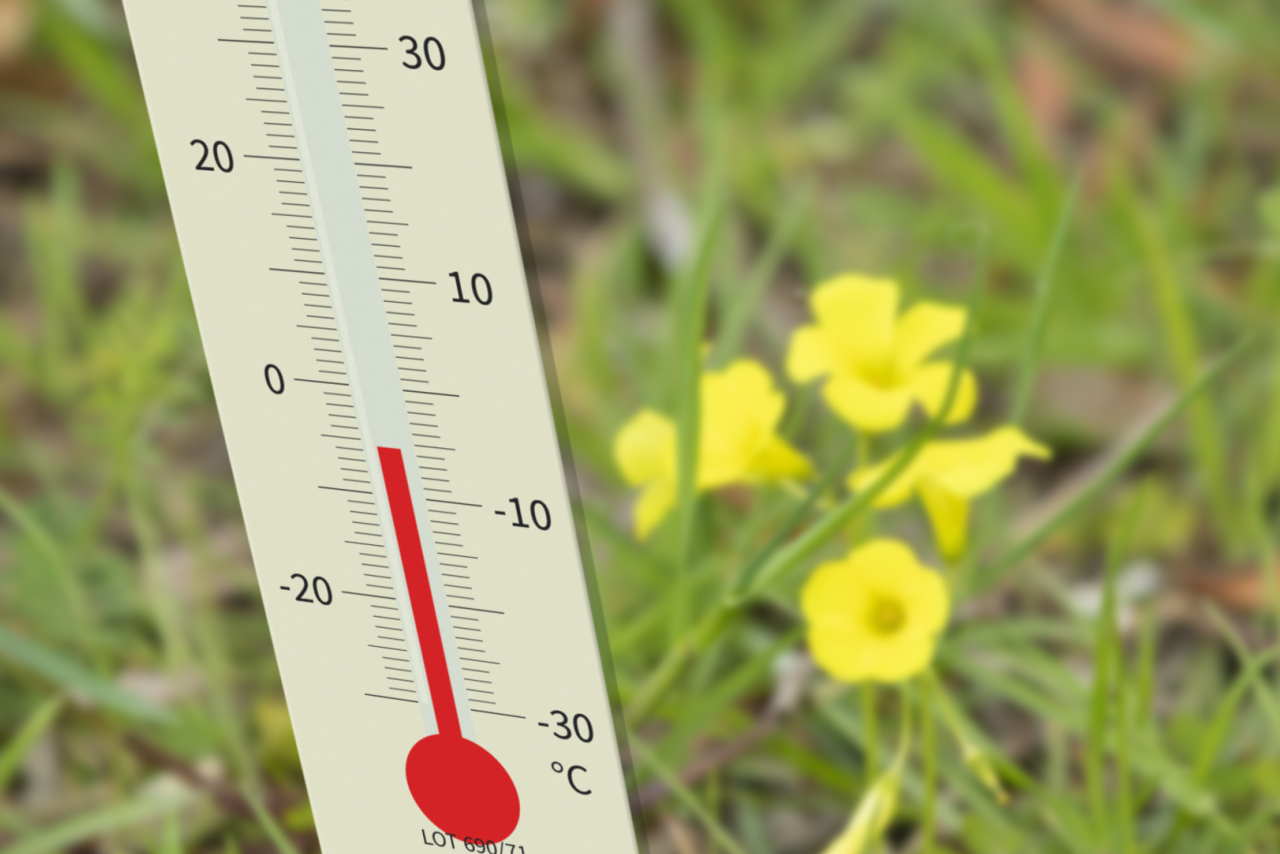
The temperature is -5.5 °C
